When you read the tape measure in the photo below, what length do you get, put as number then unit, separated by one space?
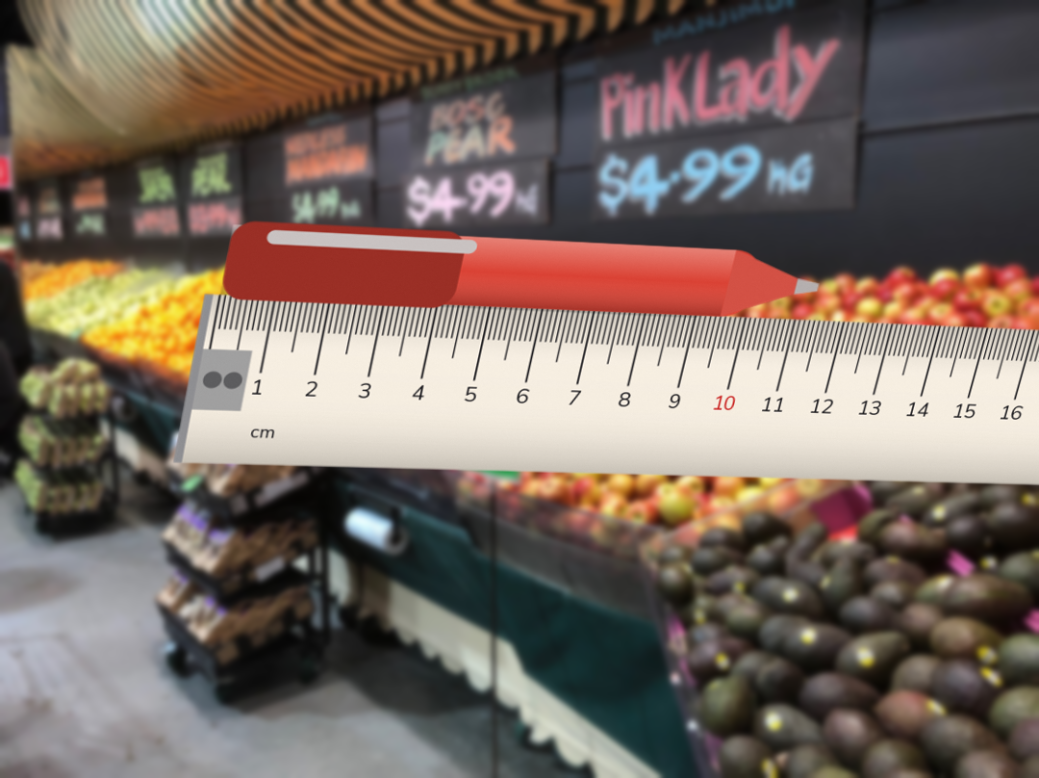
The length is 11.3 cm
